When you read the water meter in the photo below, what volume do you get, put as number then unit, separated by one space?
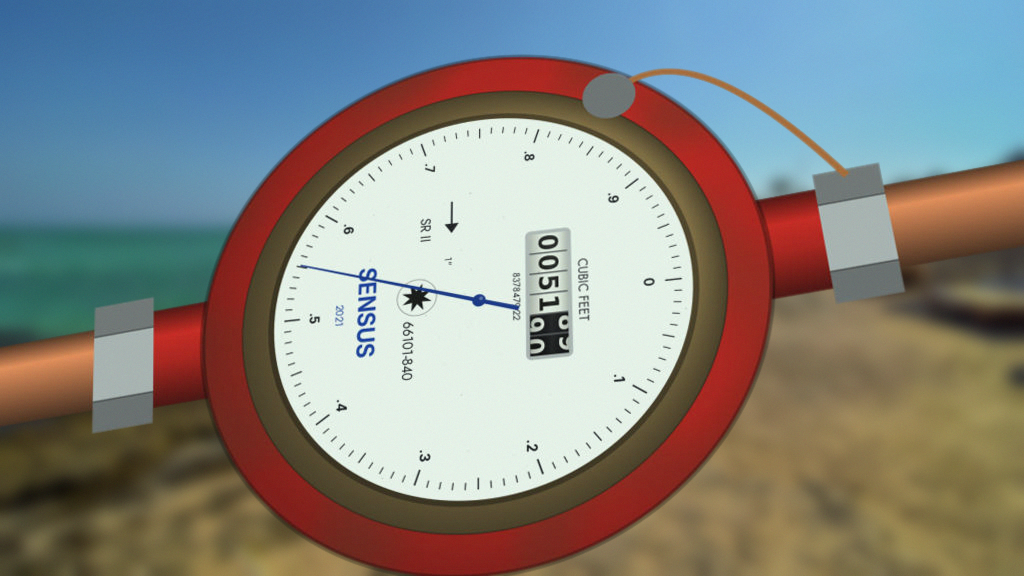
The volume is 5189.55 ft³
